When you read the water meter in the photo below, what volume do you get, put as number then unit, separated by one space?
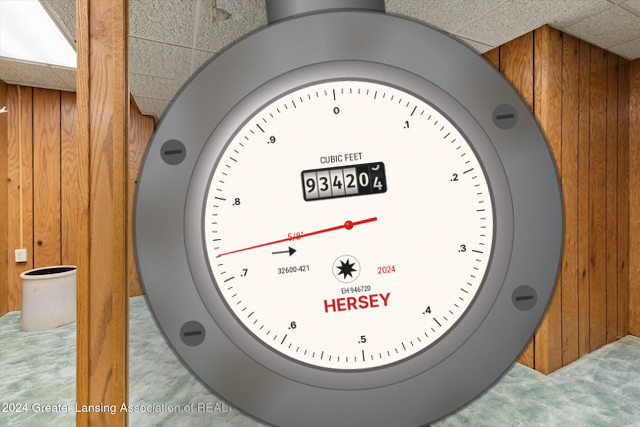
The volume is 934203.73 ft³
